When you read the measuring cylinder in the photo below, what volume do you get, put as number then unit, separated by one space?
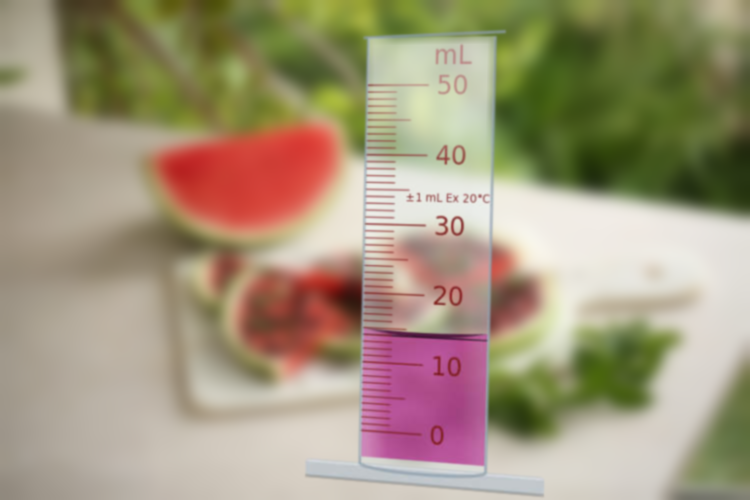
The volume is 14 mL
